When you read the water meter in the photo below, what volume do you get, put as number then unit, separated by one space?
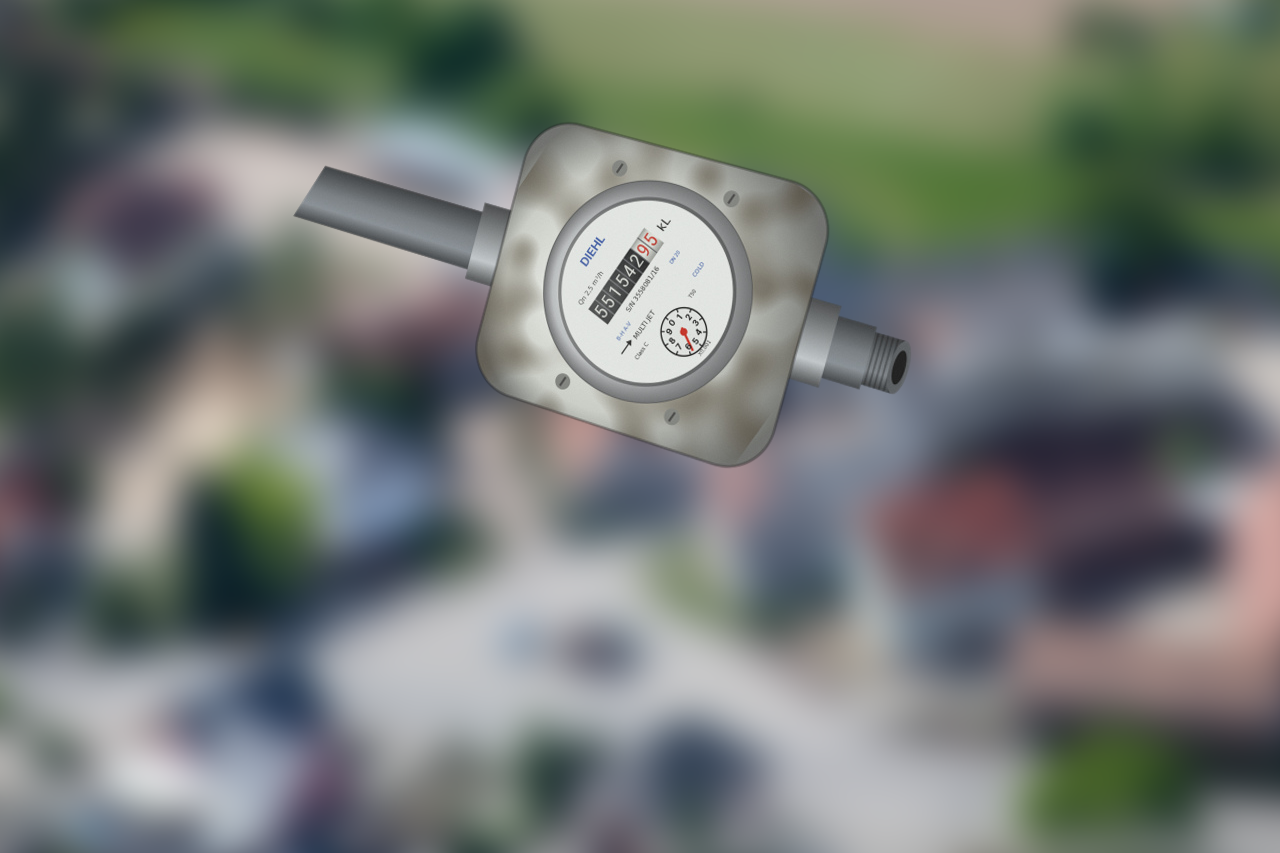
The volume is 551542.955 kL
